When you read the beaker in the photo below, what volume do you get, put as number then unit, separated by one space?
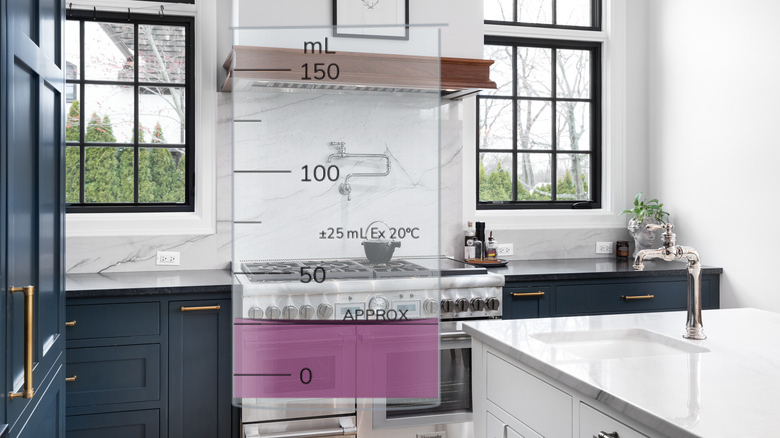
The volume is 25 mL
